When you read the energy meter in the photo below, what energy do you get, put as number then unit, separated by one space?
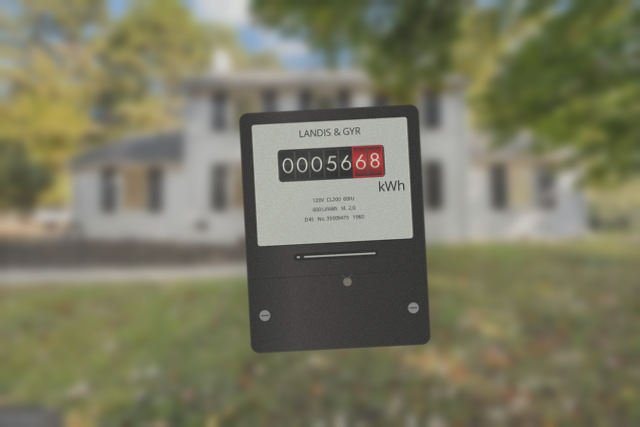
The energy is 56.68 kWh
